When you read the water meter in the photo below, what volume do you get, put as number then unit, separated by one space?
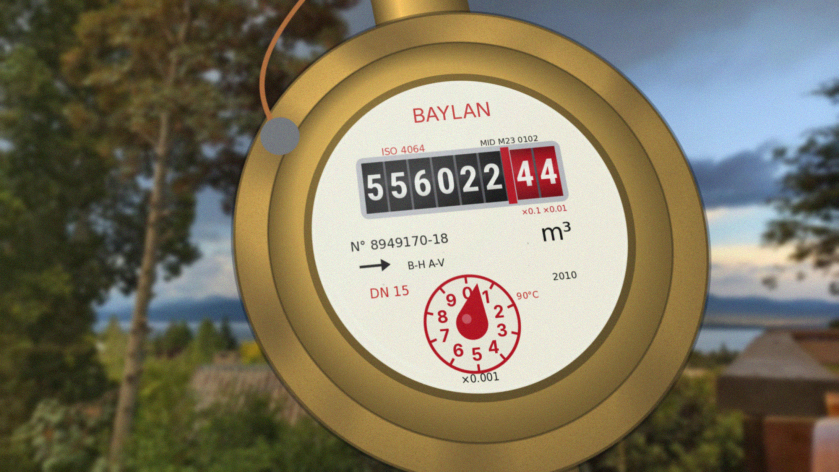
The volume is 556022.440 m³
